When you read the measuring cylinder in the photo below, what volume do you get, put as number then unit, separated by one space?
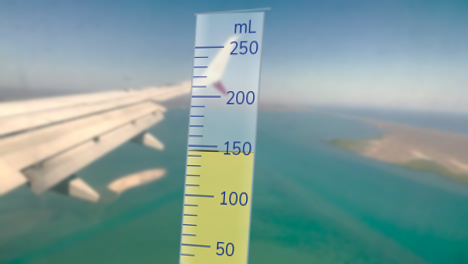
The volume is 145 mL
